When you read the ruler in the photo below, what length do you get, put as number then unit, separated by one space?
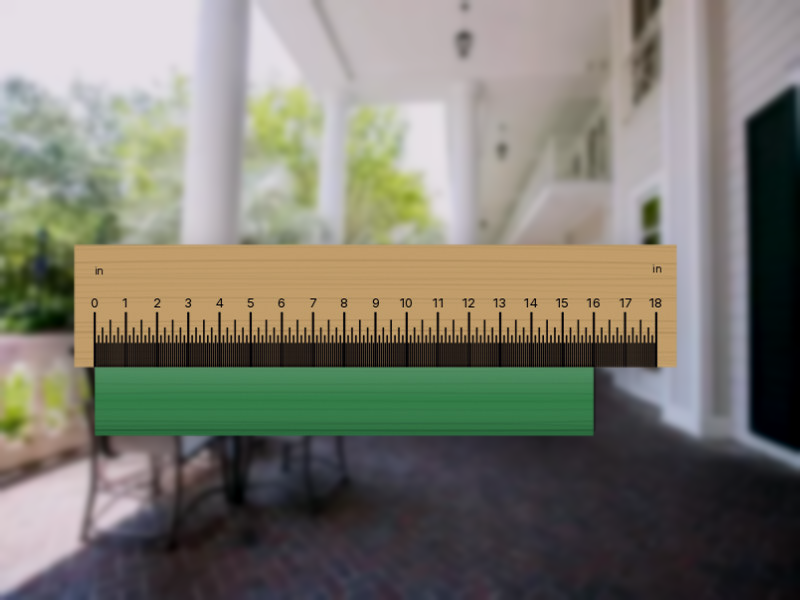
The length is 16 in
